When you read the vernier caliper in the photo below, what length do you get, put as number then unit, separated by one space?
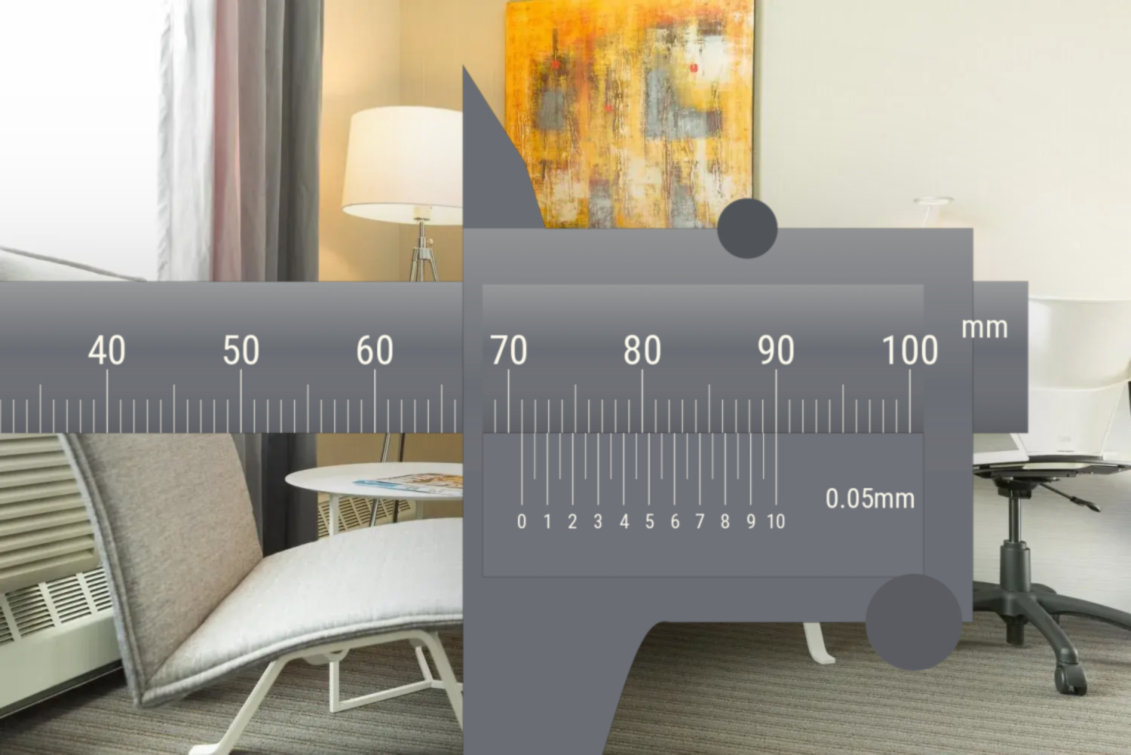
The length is 71.0 mm
